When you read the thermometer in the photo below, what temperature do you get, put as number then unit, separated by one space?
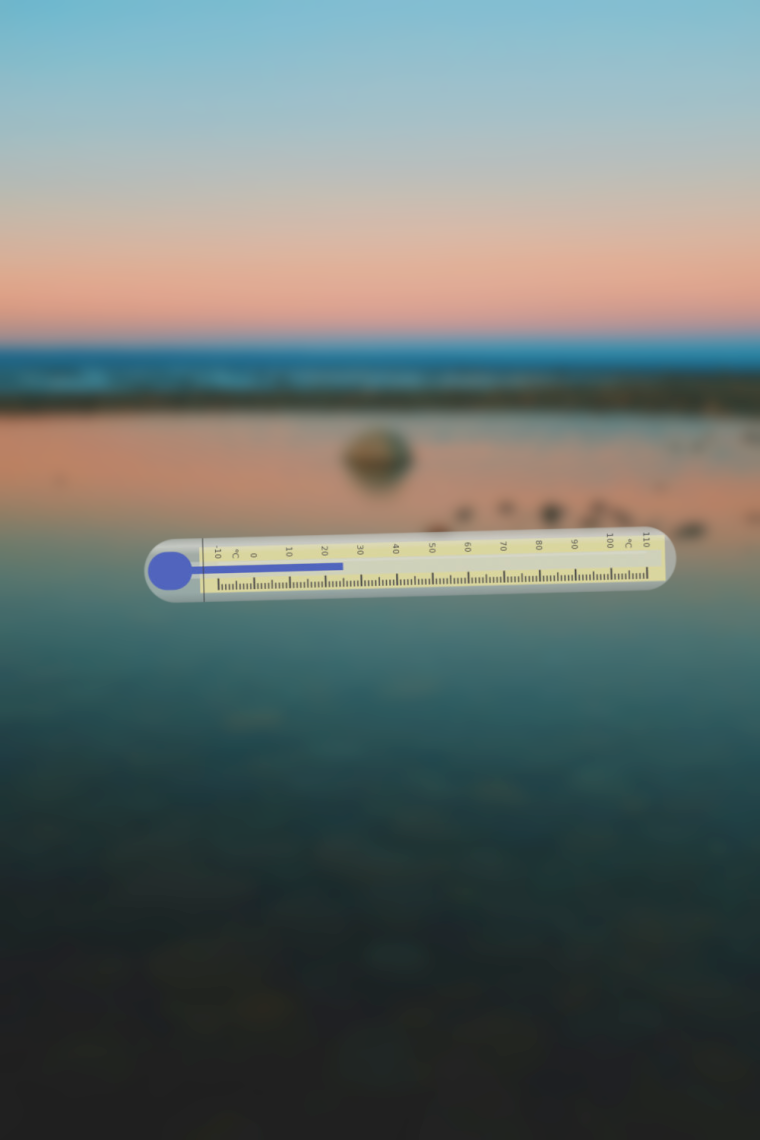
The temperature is 25 °C
